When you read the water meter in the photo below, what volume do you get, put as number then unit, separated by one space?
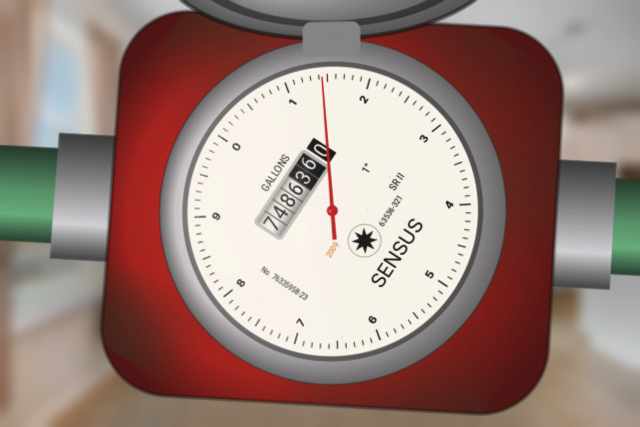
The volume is 7486361.4 gal
